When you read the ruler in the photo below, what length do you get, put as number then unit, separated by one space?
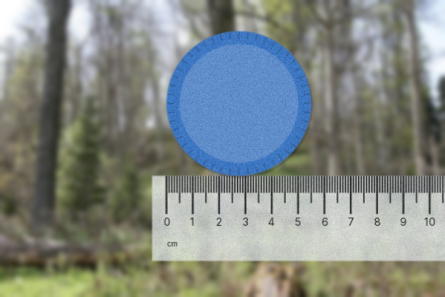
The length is 5.5 cm
